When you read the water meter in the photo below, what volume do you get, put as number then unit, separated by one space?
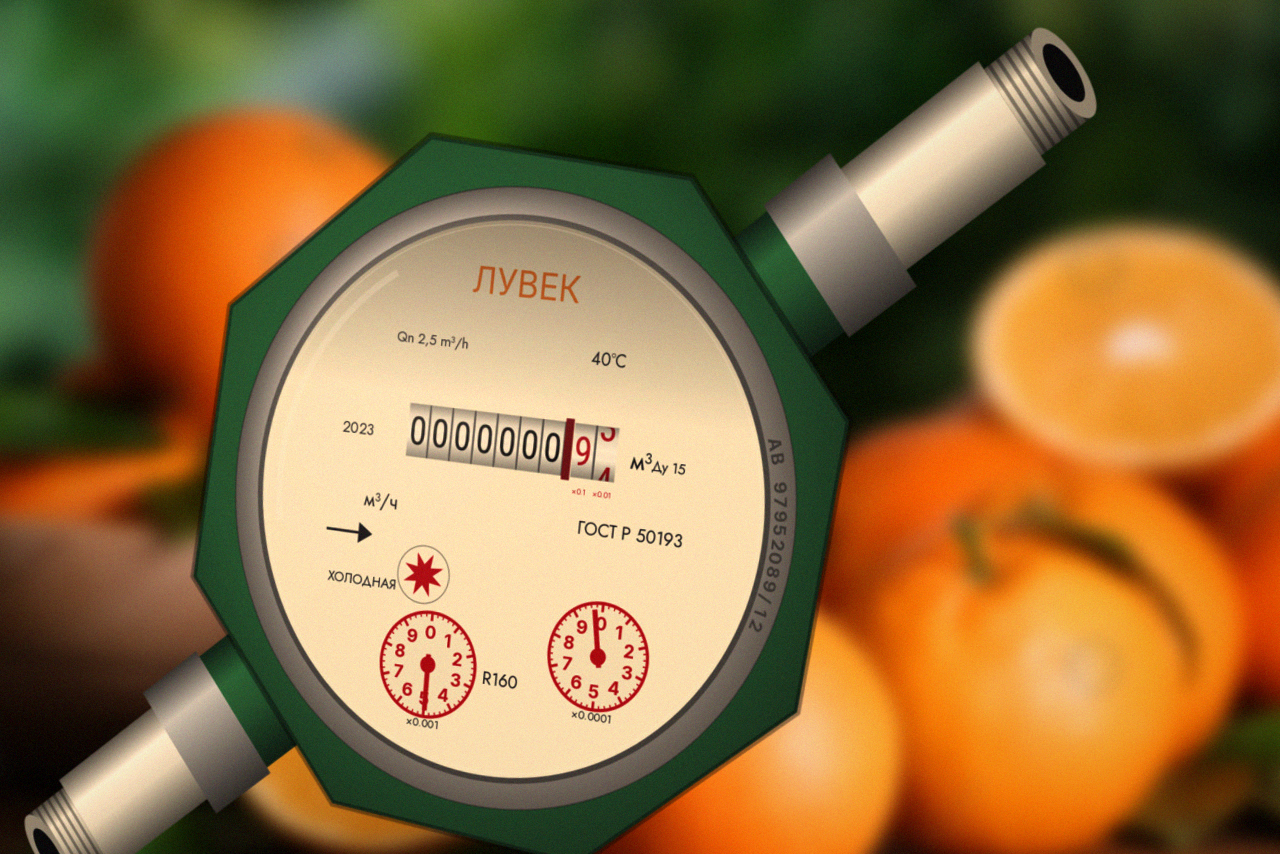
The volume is 0.9349 m³
